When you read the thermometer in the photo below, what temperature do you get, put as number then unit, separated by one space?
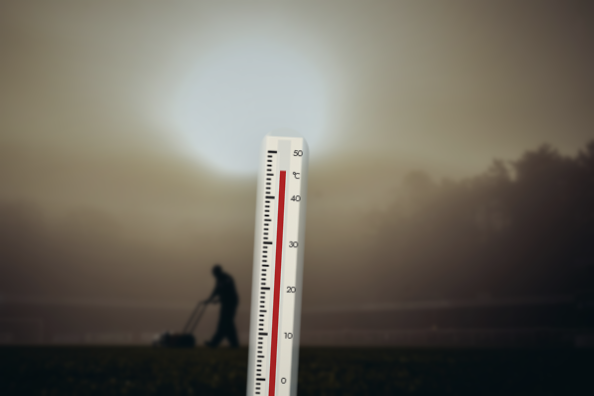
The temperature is 46 °C
